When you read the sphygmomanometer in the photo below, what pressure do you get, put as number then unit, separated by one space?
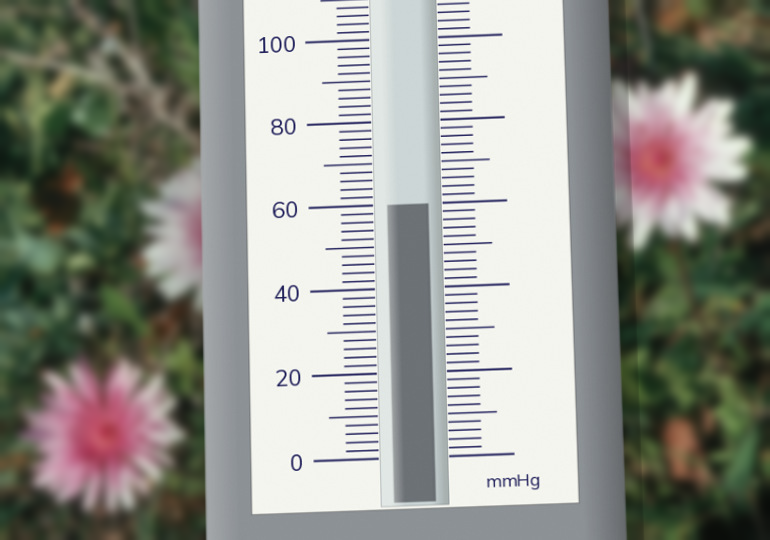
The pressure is 60 mmHg
